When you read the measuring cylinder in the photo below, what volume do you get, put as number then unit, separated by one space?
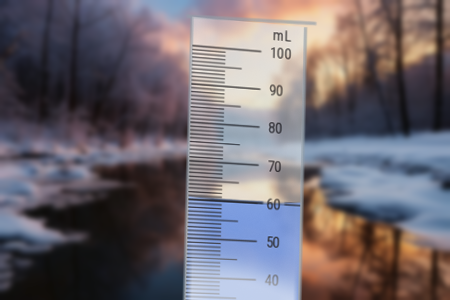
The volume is 60 mL
